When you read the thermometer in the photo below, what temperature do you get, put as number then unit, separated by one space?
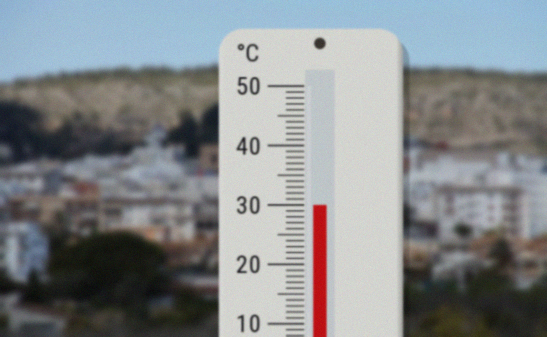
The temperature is 30 °C
